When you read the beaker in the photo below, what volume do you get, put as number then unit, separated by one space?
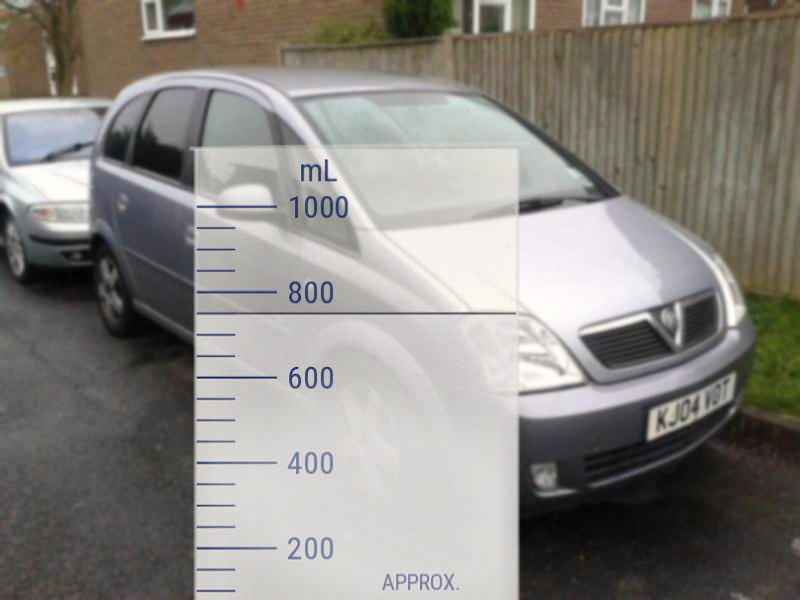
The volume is 750 mL
